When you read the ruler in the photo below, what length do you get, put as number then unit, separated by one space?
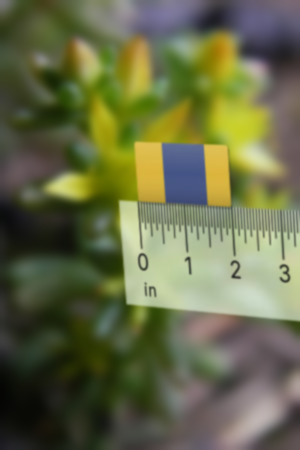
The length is 2 in
